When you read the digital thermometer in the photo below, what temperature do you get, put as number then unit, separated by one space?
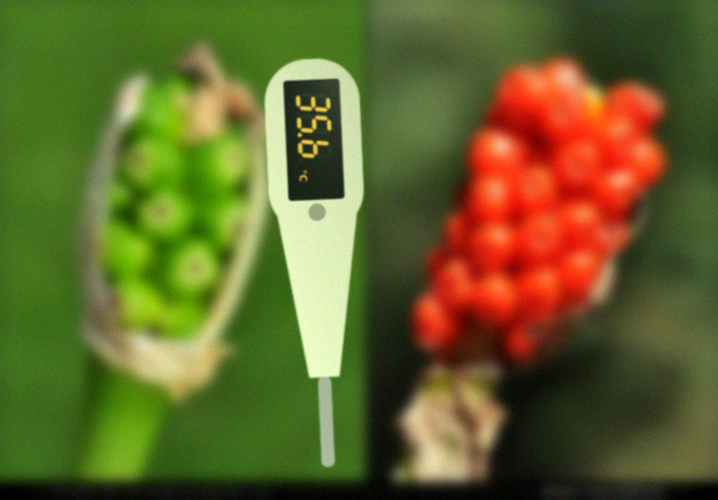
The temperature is 35.6 °C
